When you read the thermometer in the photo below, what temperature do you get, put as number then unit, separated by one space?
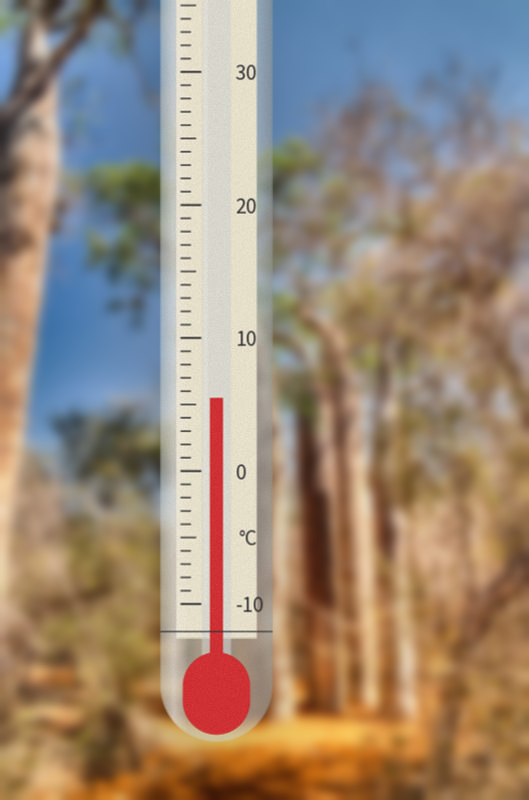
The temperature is 5.5 °C
